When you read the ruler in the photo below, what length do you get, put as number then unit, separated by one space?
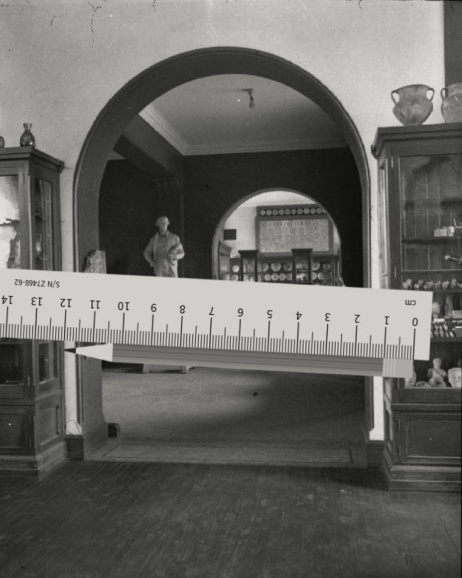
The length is 12 cm
